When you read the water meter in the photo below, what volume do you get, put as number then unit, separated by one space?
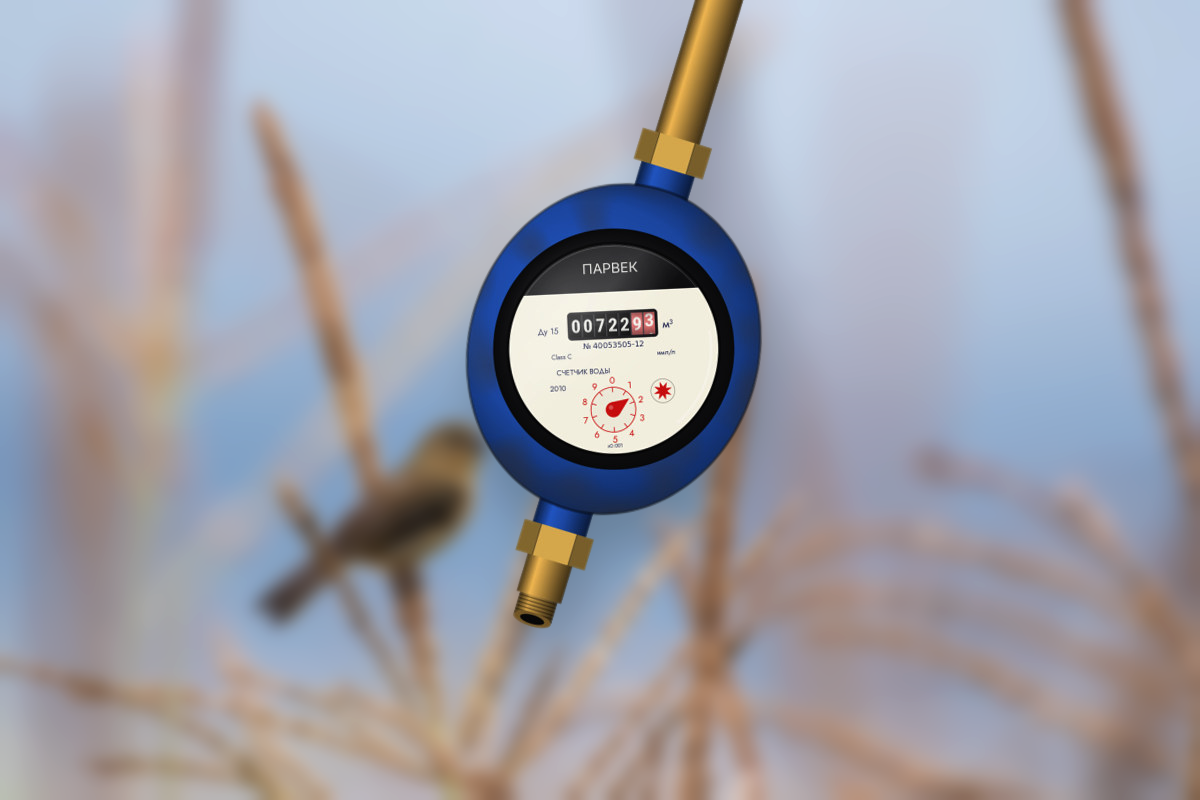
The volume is 722.931 m³
